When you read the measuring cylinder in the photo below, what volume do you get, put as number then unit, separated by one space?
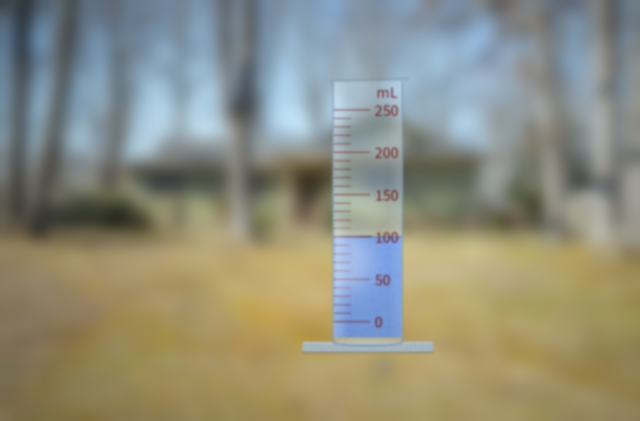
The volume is 100 mL
